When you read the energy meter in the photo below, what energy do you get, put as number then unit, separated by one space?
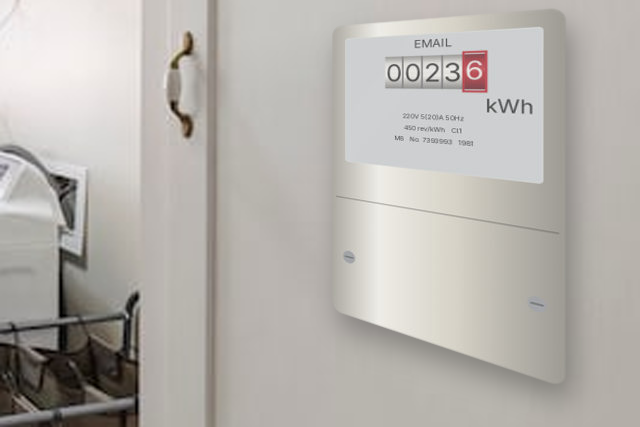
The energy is 23.6 kWh
